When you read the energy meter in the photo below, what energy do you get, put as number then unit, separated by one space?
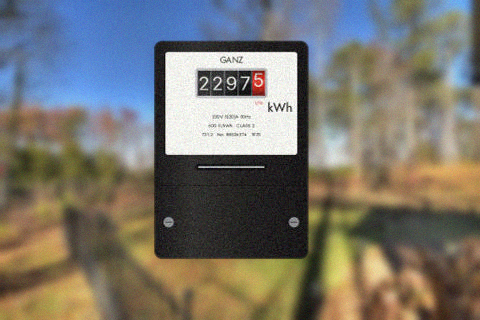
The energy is 2297.5 kWh
